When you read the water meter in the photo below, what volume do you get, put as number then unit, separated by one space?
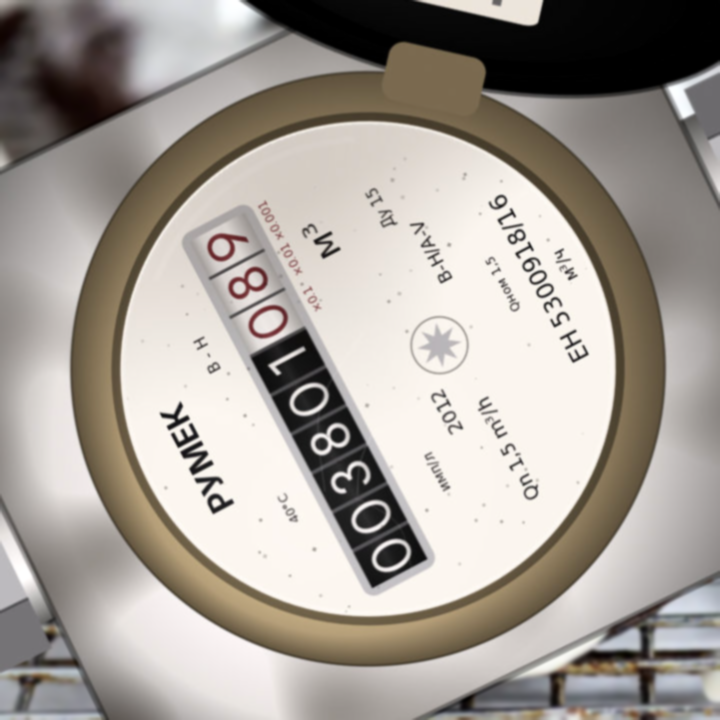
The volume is 3801.089 m³
